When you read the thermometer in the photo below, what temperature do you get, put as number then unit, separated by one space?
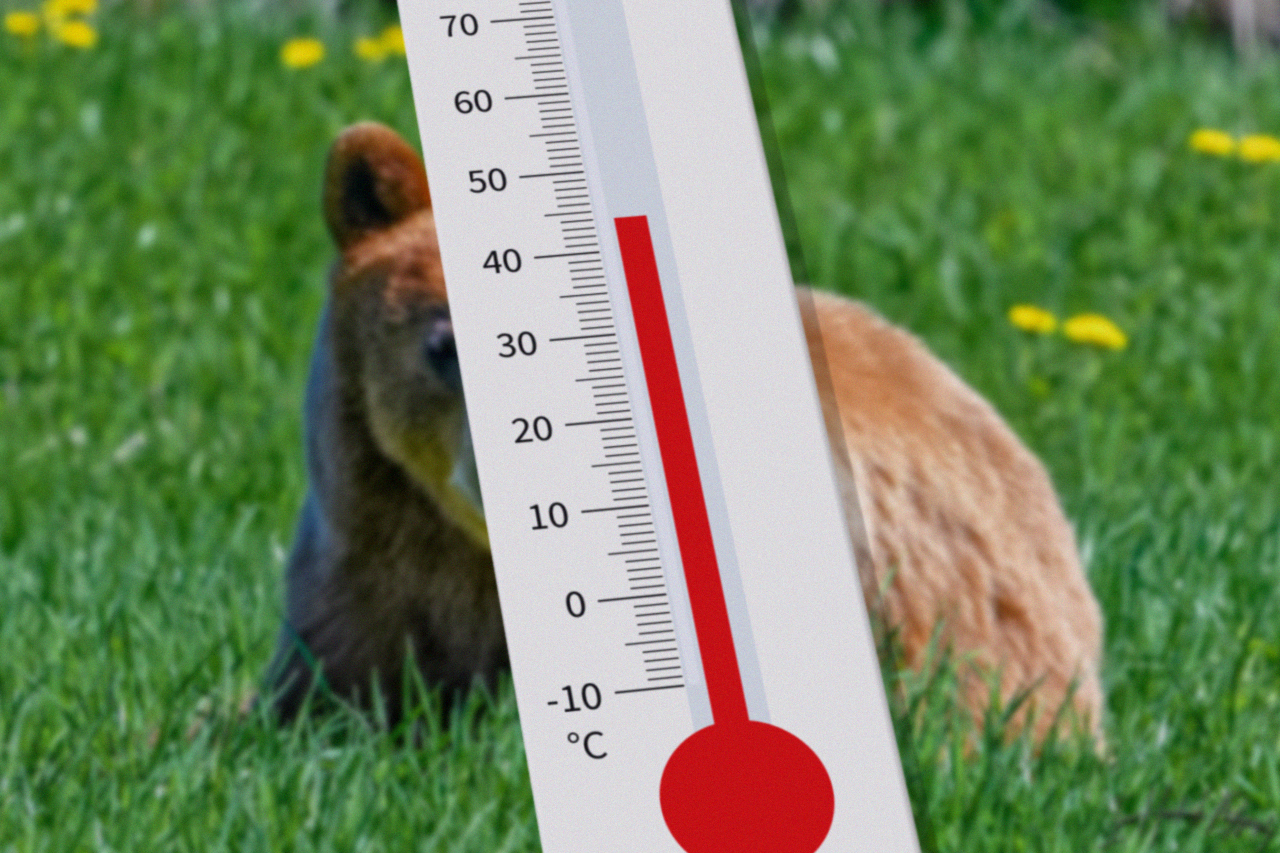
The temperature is 44 °C
